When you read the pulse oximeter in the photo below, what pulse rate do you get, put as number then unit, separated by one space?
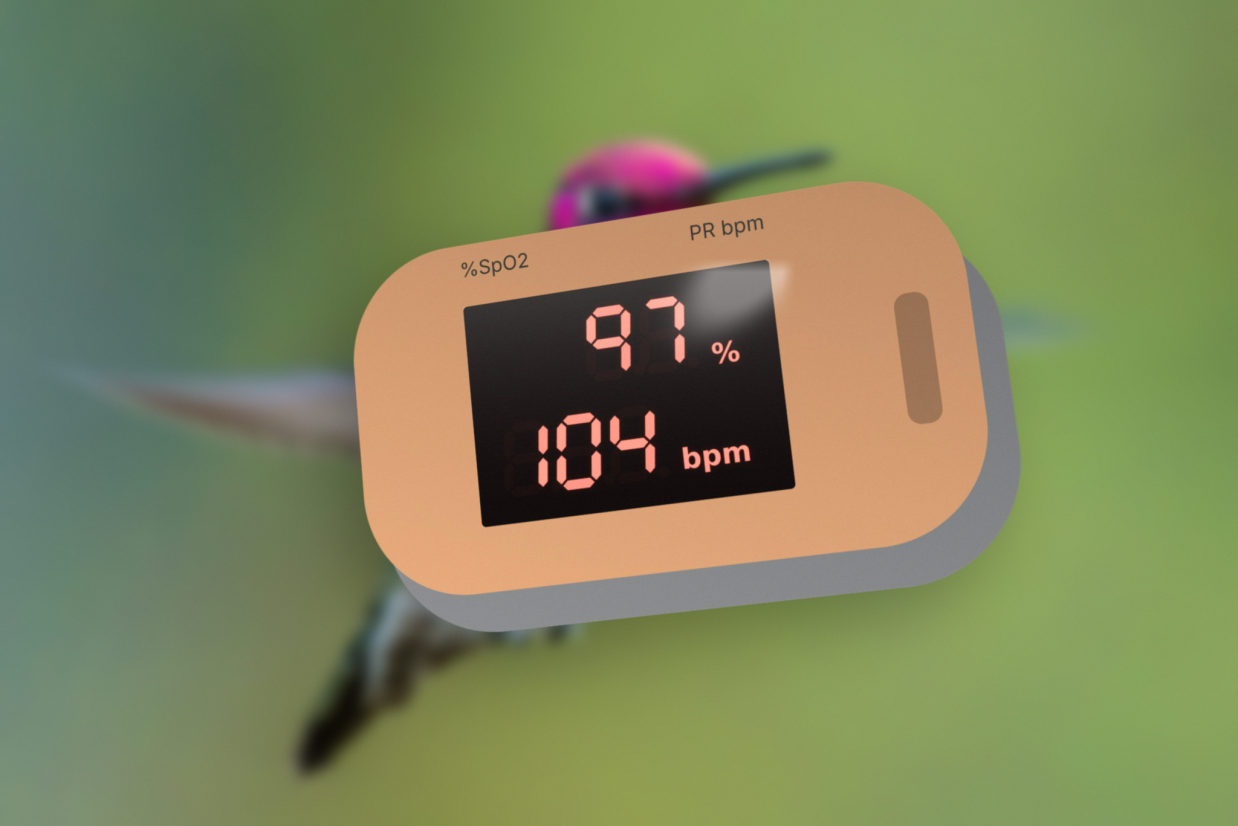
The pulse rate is 104 bpm
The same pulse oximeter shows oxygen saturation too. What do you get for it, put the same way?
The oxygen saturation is 97 %
